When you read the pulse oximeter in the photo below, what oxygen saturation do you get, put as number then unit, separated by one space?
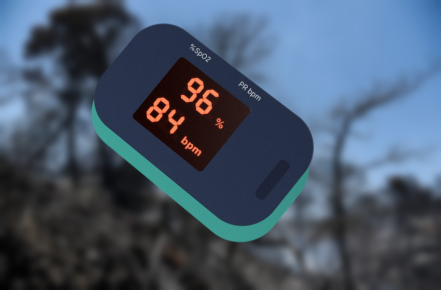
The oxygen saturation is 96 %
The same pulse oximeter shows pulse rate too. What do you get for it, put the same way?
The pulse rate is 84 bpm
